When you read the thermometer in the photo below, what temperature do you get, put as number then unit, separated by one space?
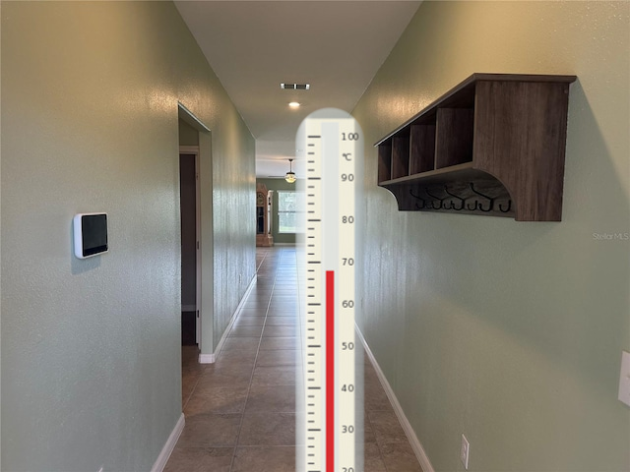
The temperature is 68 °C
